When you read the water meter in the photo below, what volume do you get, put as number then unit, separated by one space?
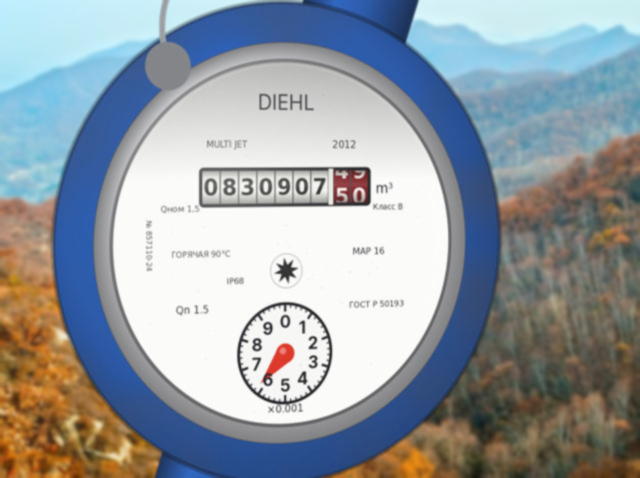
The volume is 830907.496 m³
